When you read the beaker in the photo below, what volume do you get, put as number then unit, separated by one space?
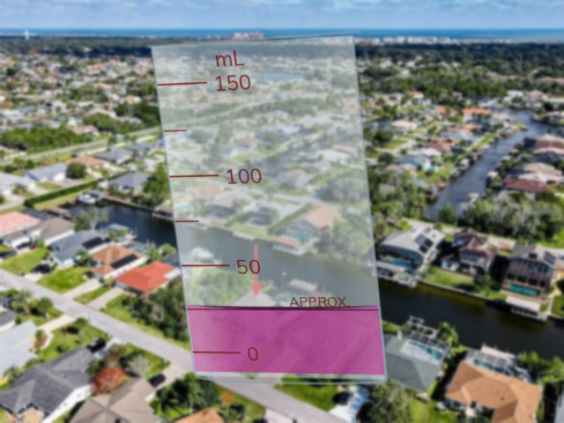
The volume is 25 mL
